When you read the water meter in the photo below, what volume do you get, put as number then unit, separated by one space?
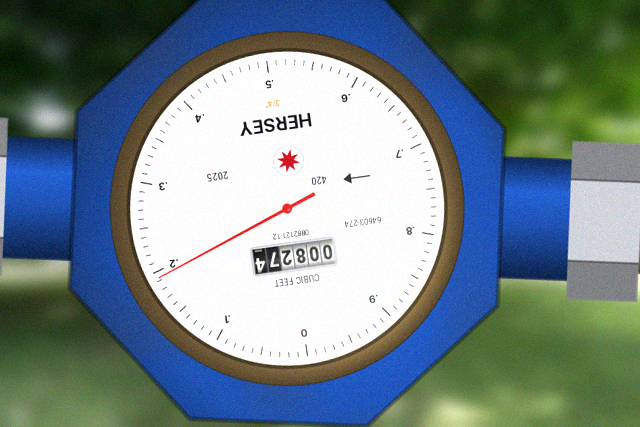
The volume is 8274.19 ft³
